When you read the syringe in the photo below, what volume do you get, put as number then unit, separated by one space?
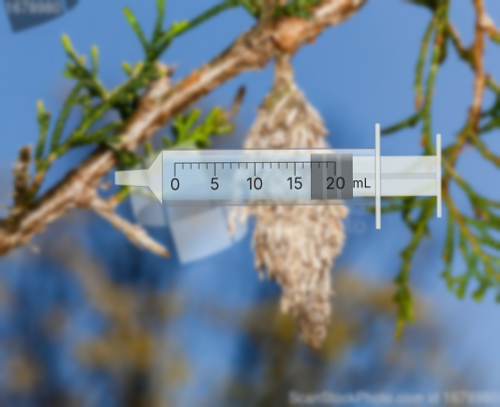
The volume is 17 mL
